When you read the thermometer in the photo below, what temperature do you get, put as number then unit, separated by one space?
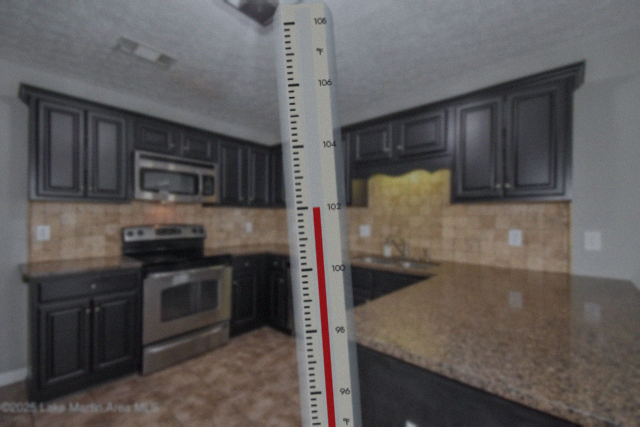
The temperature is 102 °F
